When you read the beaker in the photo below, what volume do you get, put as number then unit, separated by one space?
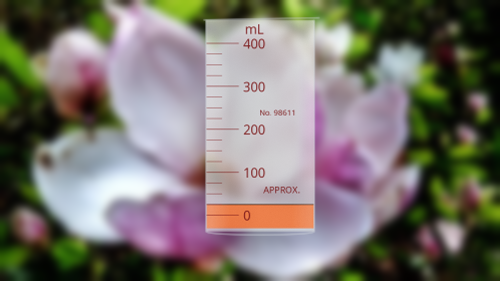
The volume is 25 mL
